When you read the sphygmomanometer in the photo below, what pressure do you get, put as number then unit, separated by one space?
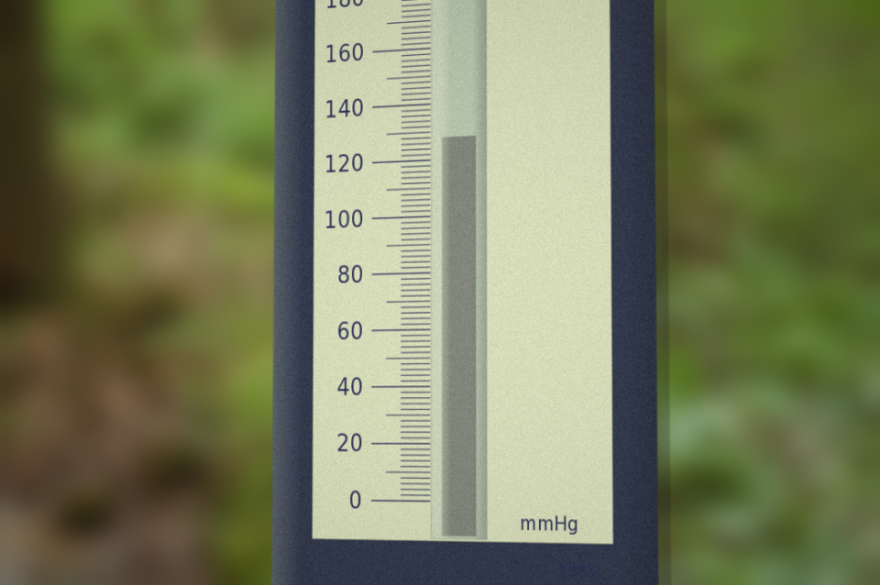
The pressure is 128 mmHg
